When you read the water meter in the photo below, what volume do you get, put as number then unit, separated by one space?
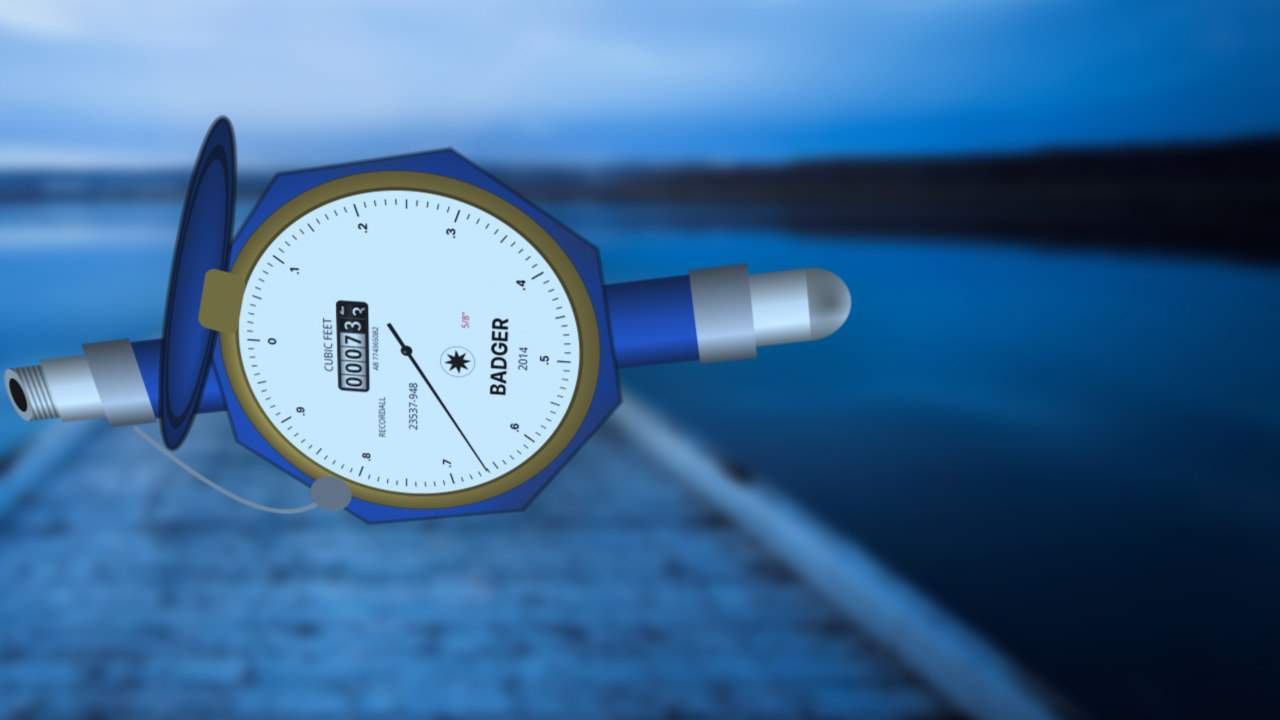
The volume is 732.66 ft³
